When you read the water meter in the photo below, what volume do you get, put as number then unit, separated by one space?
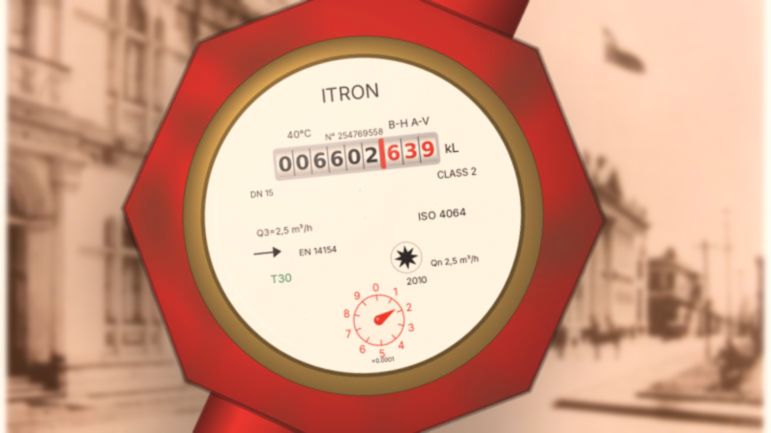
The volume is 6602.6391 kL
